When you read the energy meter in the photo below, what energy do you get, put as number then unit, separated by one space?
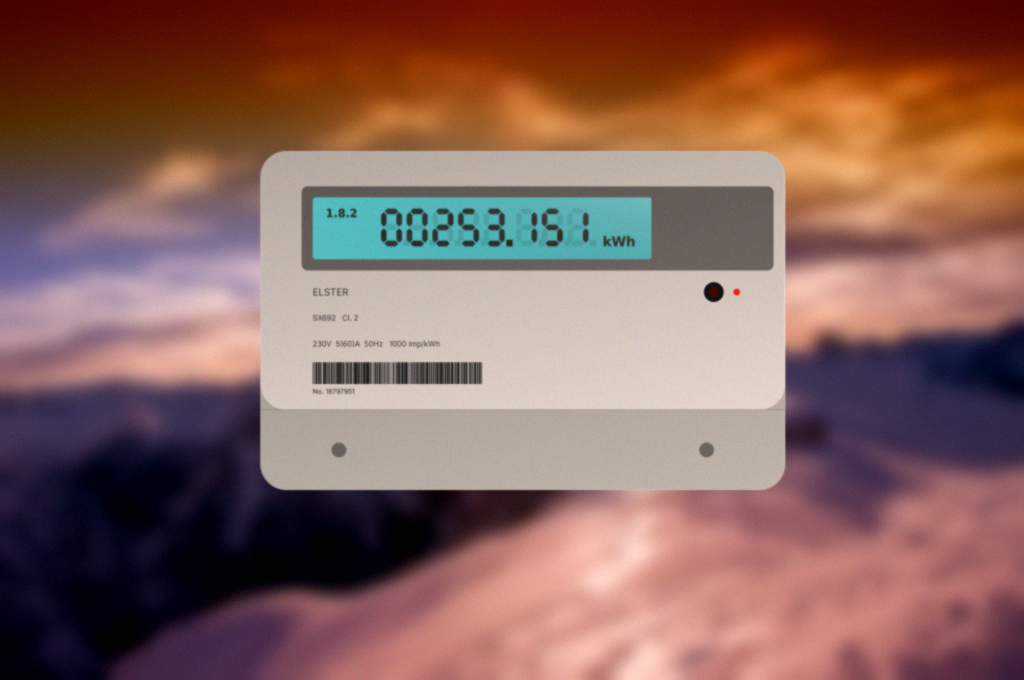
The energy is 253.151 kWh
